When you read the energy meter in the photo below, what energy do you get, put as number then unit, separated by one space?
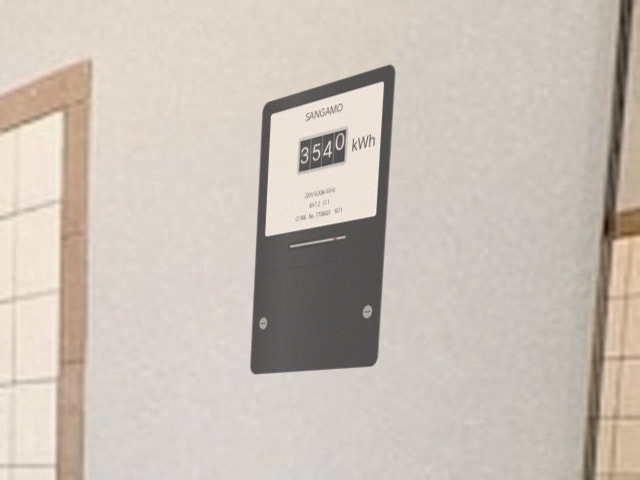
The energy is 3540 kWh
